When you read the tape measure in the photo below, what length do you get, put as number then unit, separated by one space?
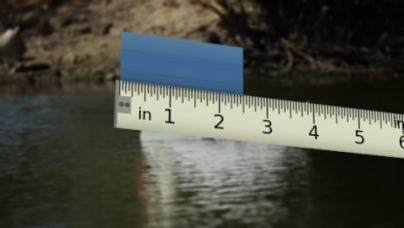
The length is 2.5 in
